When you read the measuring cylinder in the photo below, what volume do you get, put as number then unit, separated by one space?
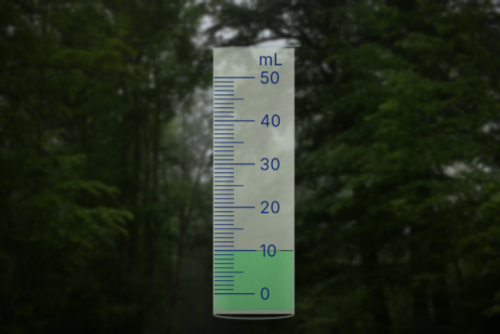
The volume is 10 mL
